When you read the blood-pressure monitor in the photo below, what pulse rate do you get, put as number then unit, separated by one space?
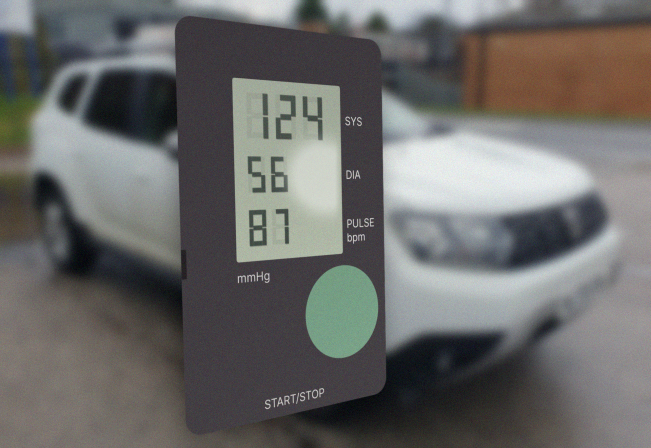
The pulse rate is 87 bpm
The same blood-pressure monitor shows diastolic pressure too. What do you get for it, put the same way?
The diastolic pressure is 56 mmHg
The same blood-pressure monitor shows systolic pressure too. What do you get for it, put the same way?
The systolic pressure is 124 mmHg
